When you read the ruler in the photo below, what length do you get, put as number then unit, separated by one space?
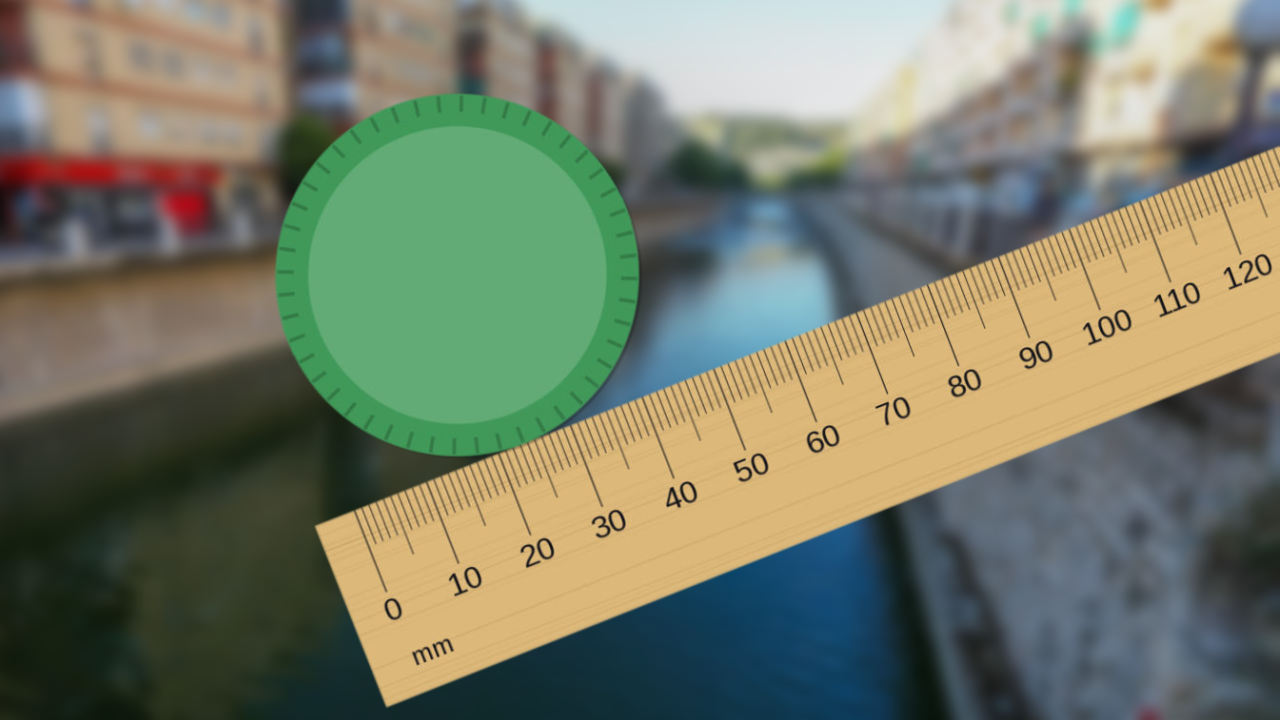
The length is 47 mm
